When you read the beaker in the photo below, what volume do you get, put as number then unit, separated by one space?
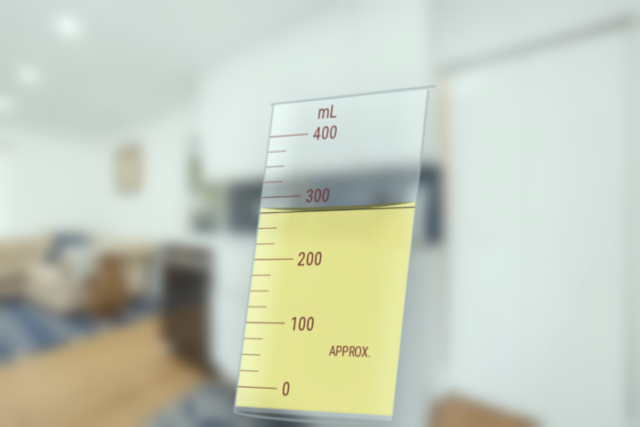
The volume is 275 mL
